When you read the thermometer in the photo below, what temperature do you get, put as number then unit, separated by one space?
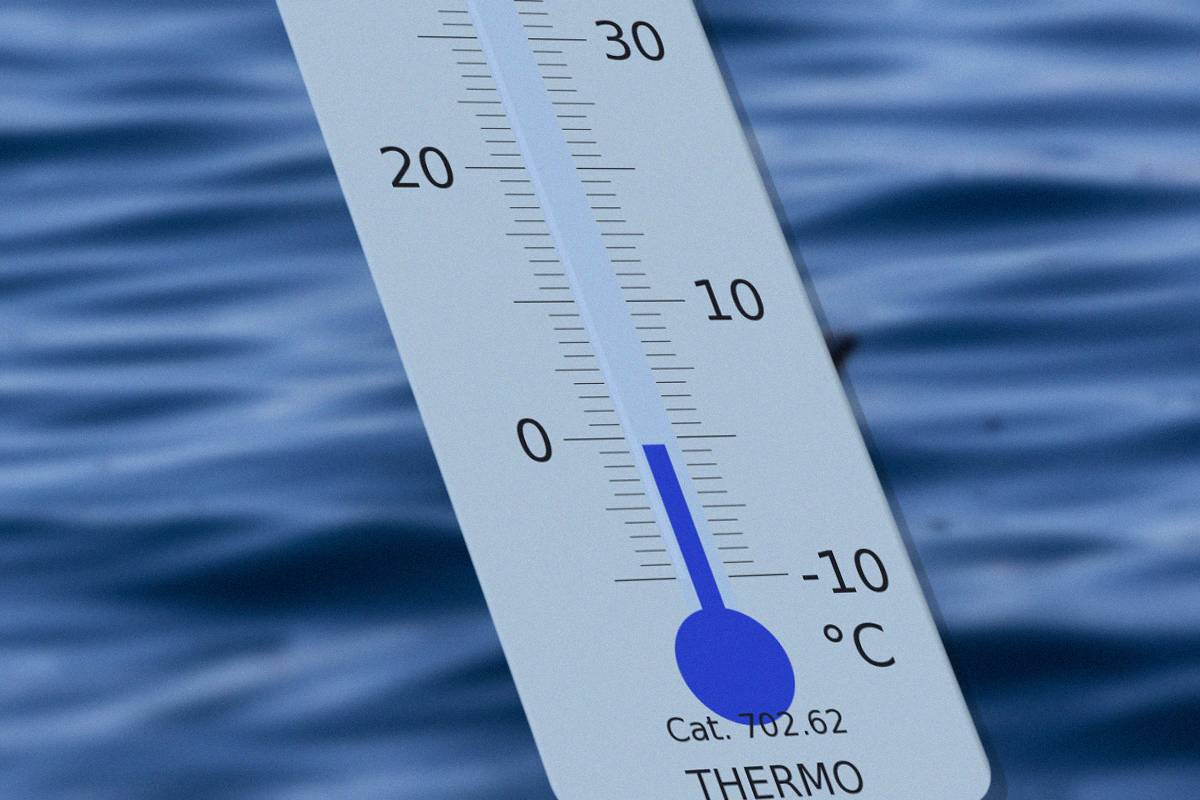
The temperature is -0.5 °C
